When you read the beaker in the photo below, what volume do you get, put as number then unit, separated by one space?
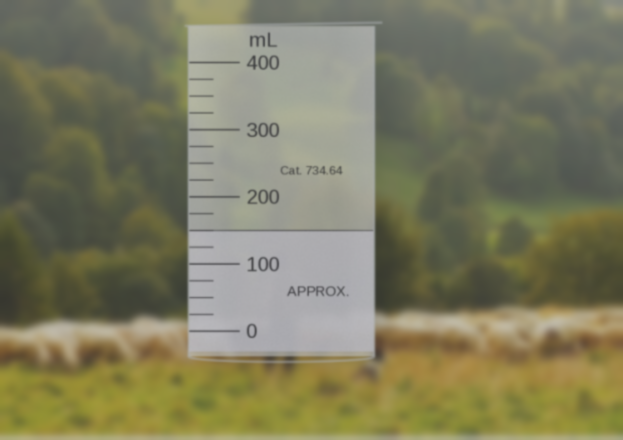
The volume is 150 mL
